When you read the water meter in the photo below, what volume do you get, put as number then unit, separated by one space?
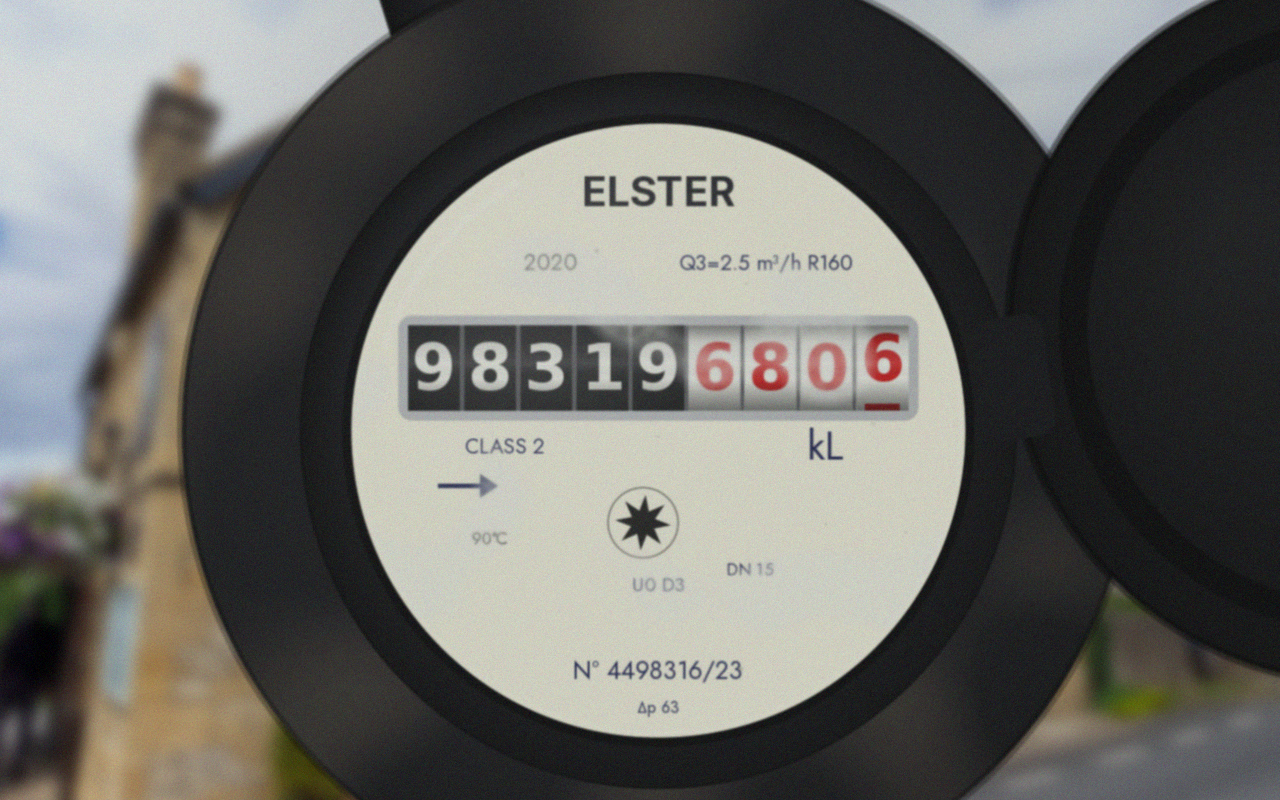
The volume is 98319.6806 kL
